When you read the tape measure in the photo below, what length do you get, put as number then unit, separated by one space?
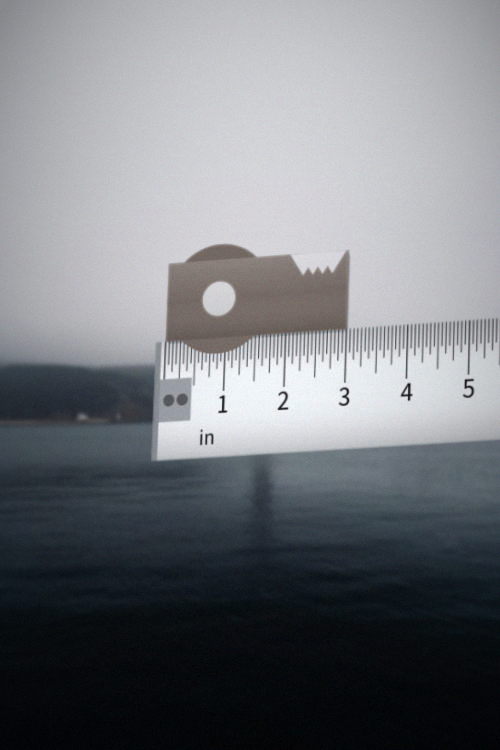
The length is 3 in
